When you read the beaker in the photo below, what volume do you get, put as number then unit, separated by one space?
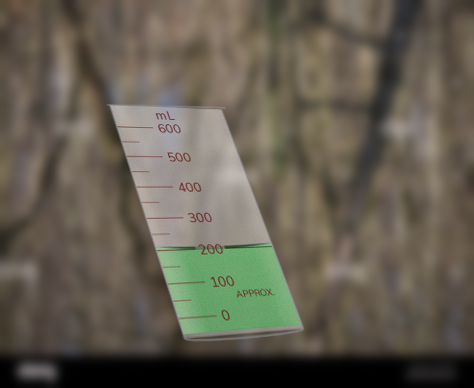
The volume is 200 mL
